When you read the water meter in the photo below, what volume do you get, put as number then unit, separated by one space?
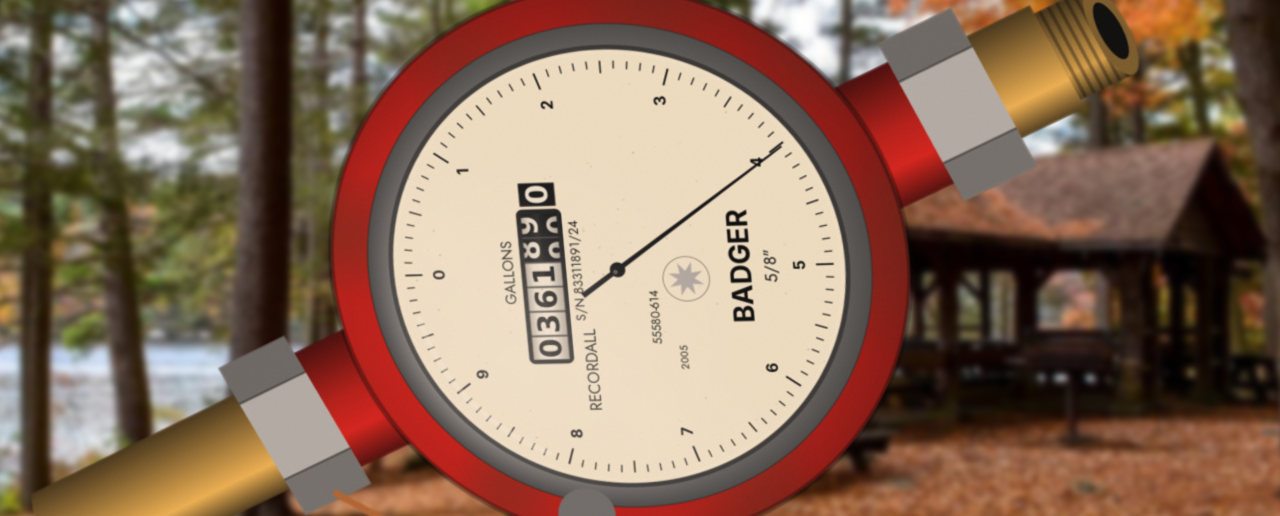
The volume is 361894.0 gal
